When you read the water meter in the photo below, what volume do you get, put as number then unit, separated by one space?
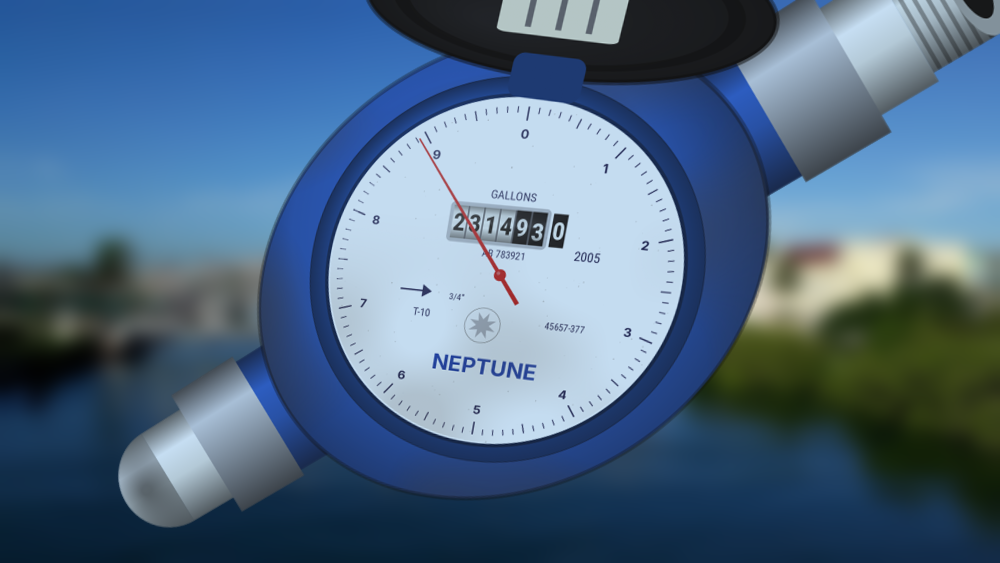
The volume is 2314928.9 gal
